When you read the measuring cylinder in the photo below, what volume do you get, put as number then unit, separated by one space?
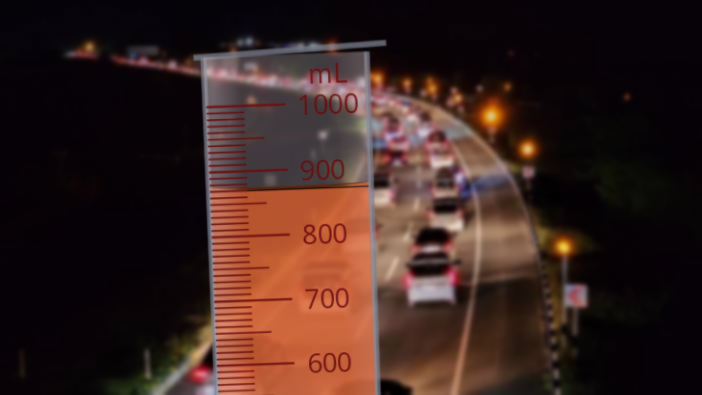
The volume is 870 mL
